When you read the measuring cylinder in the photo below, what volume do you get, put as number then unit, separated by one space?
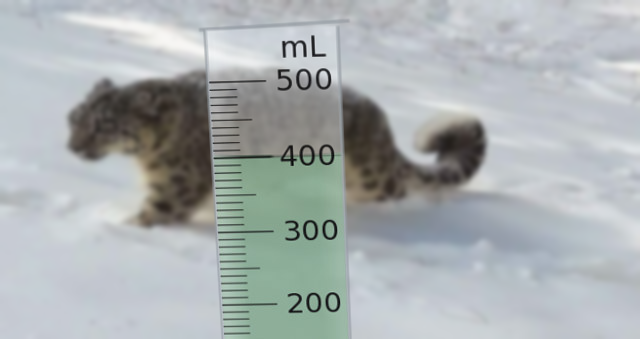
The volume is 400 mL
